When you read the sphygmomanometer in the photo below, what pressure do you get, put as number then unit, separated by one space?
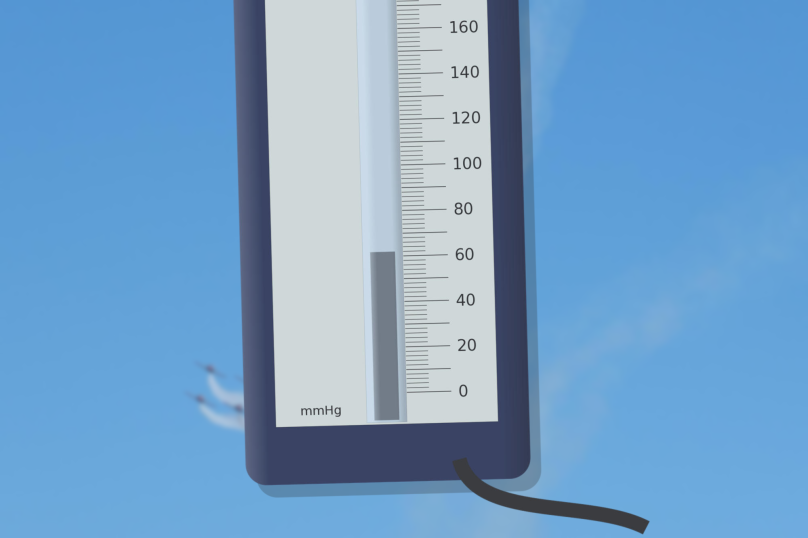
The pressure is 62 mmHg
